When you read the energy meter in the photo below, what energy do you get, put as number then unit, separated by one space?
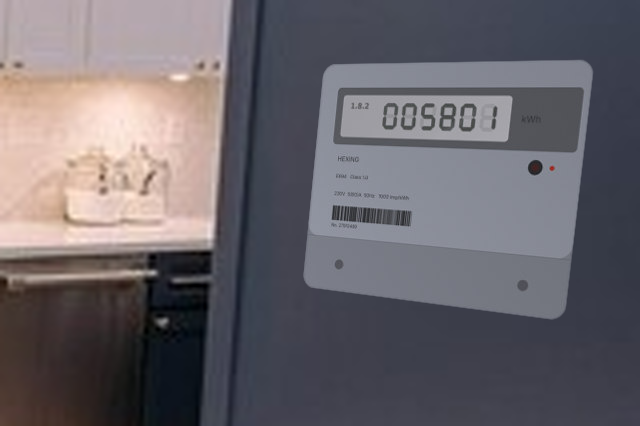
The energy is 5801 kWh
